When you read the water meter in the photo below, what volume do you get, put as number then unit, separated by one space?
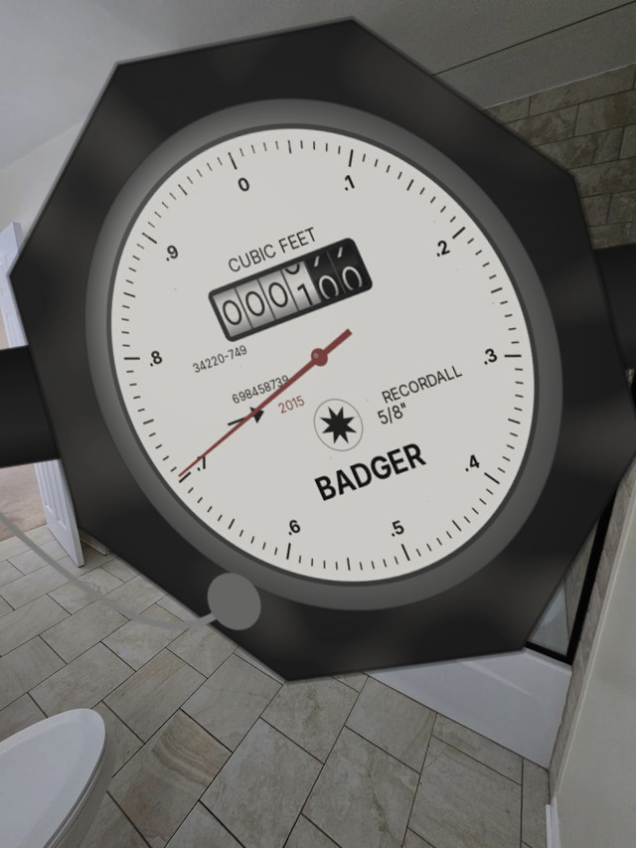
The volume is 99.70 ft³
